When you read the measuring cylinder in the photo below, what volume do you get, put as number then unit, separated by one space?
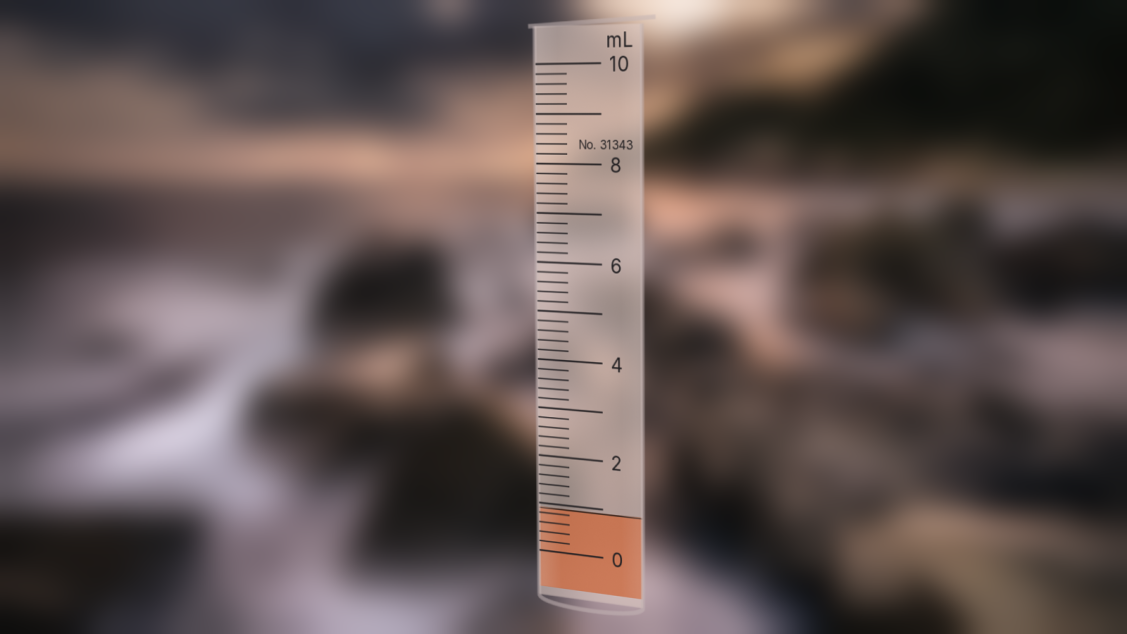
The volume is 0.9 mL
